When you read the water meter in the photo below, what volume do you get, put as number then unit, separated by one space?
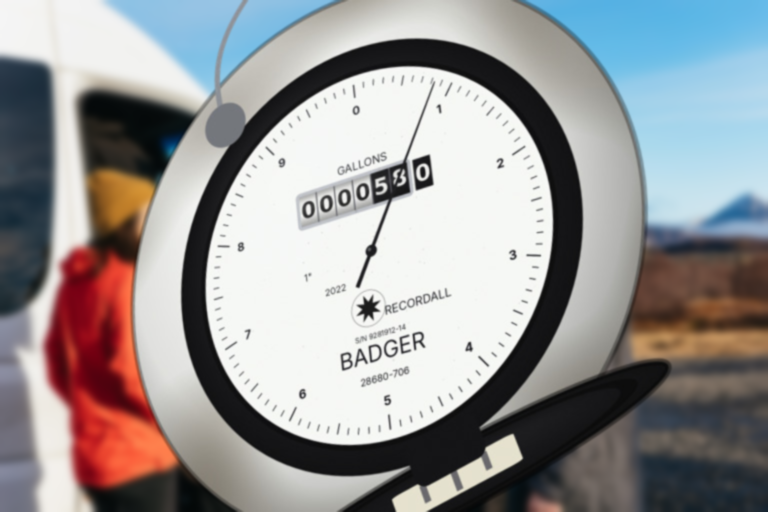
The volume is 580.8 gal
